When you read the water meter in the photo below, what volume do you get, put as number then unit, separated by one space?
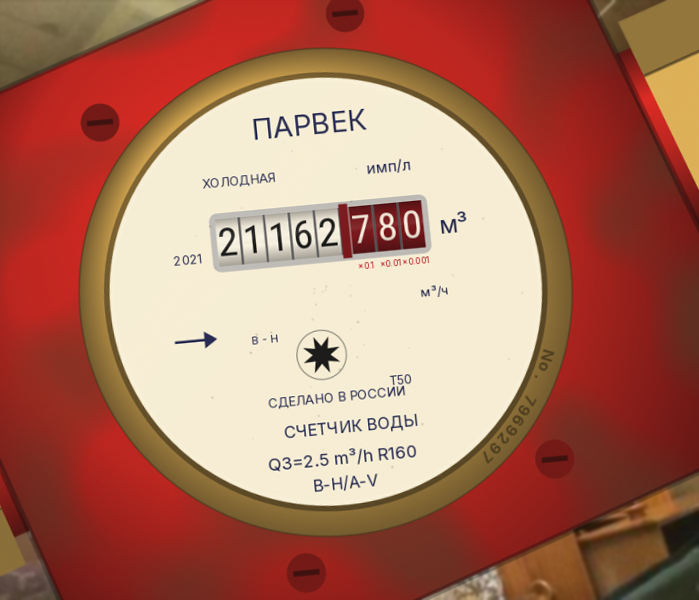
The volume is 21162.780 m³
